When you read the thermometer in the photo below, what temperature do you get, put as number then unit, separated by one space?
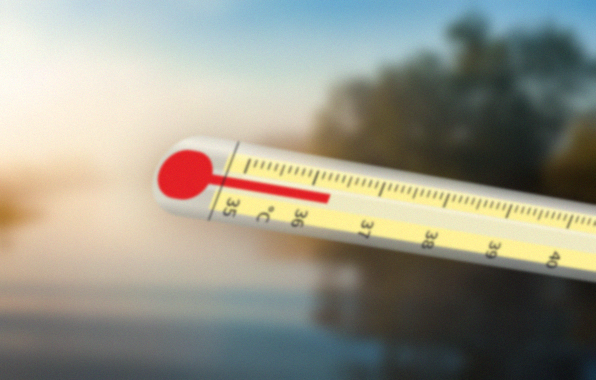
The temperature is 36.3 °C
